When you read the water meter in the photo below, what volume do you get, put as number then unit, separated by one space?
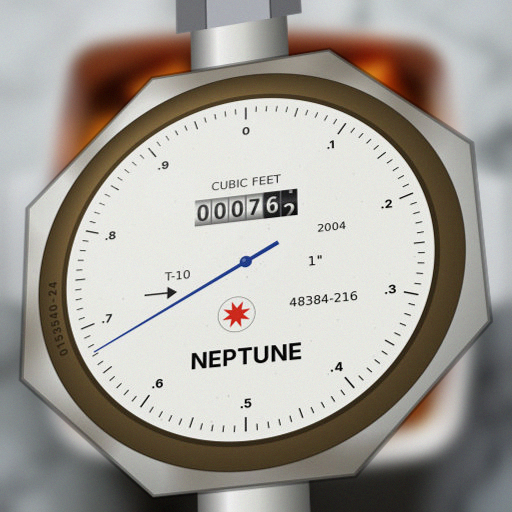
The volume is 761.67 ft³
